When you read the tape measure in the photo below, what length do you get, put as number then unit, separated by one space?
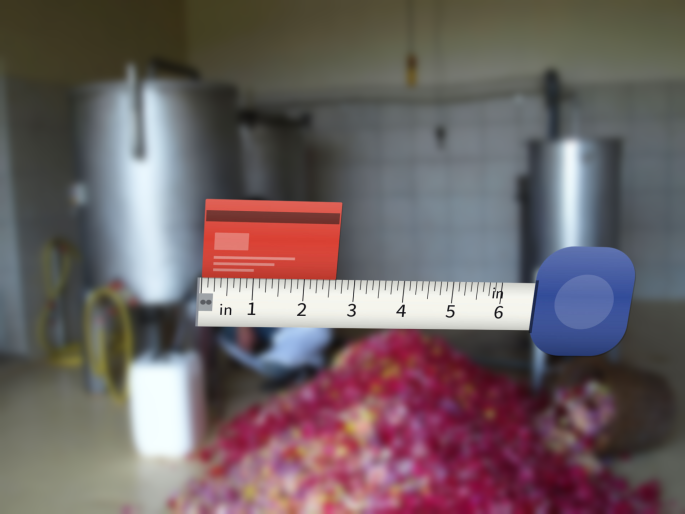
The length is 2.625 in
